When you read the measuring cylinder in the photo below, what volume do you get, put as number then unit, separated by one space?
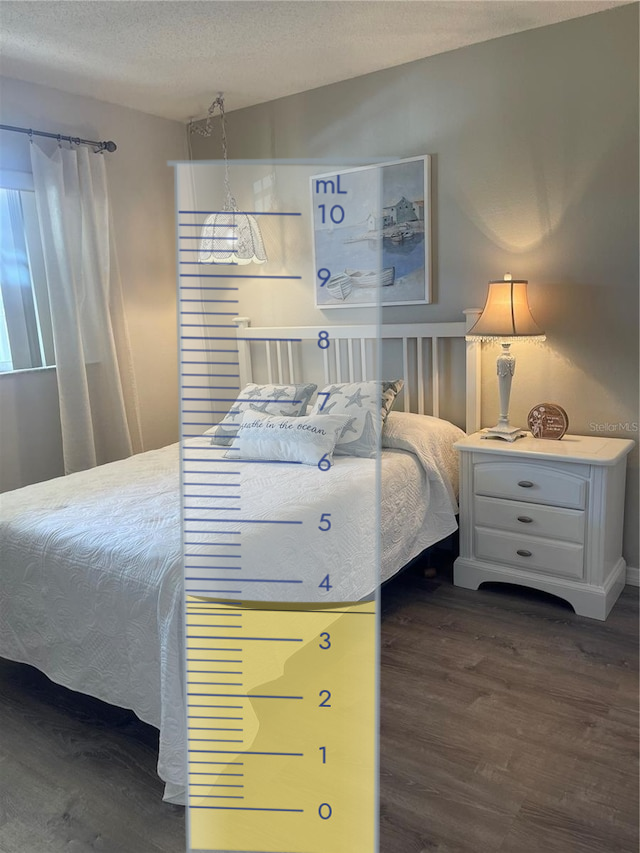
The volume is 3.5 mL
